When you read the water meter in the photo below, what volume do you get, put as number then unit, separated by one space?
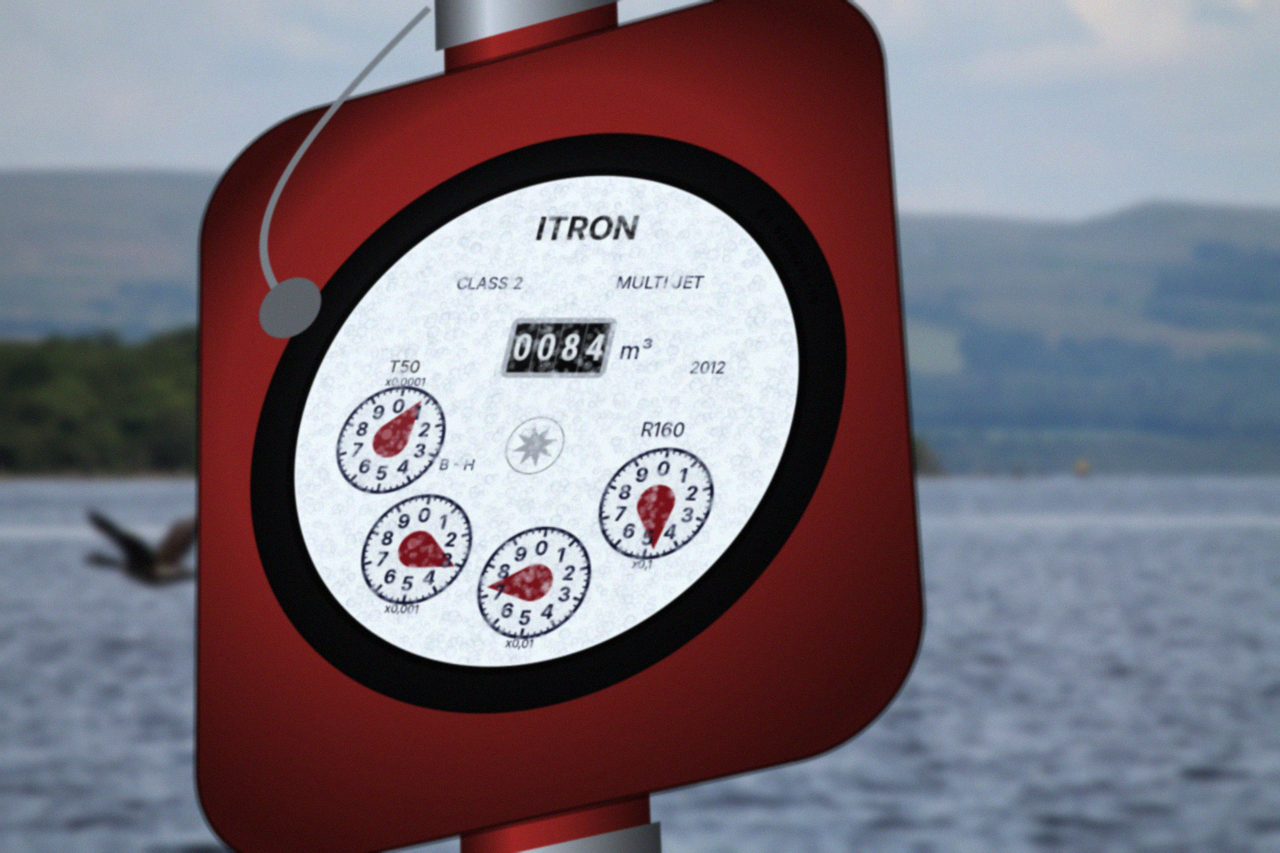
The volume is 84.4730 m³
